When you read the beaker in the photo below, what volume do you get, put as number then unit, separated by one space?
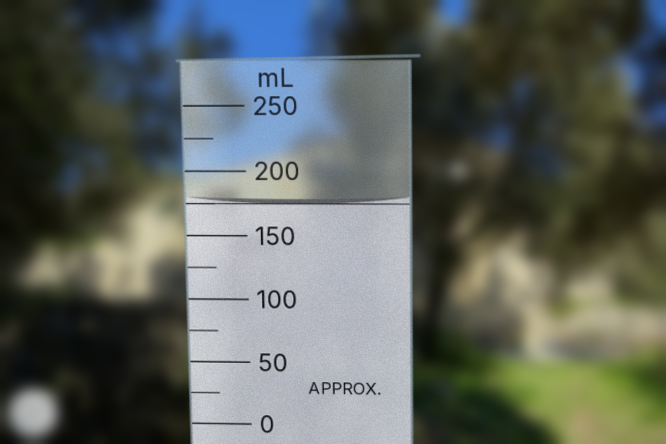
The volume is 175 mL
